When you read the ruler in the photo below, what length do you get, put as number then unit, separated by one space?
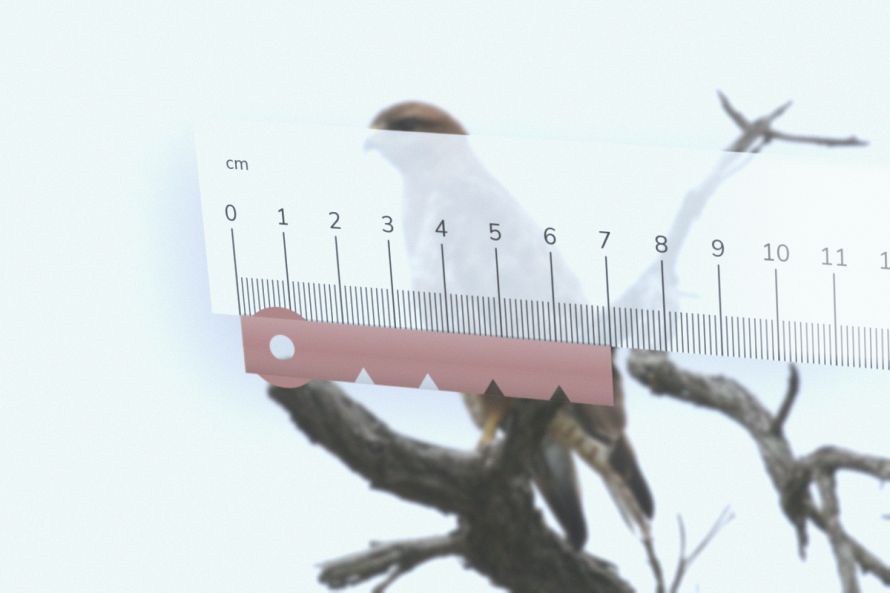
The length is 7 cm
